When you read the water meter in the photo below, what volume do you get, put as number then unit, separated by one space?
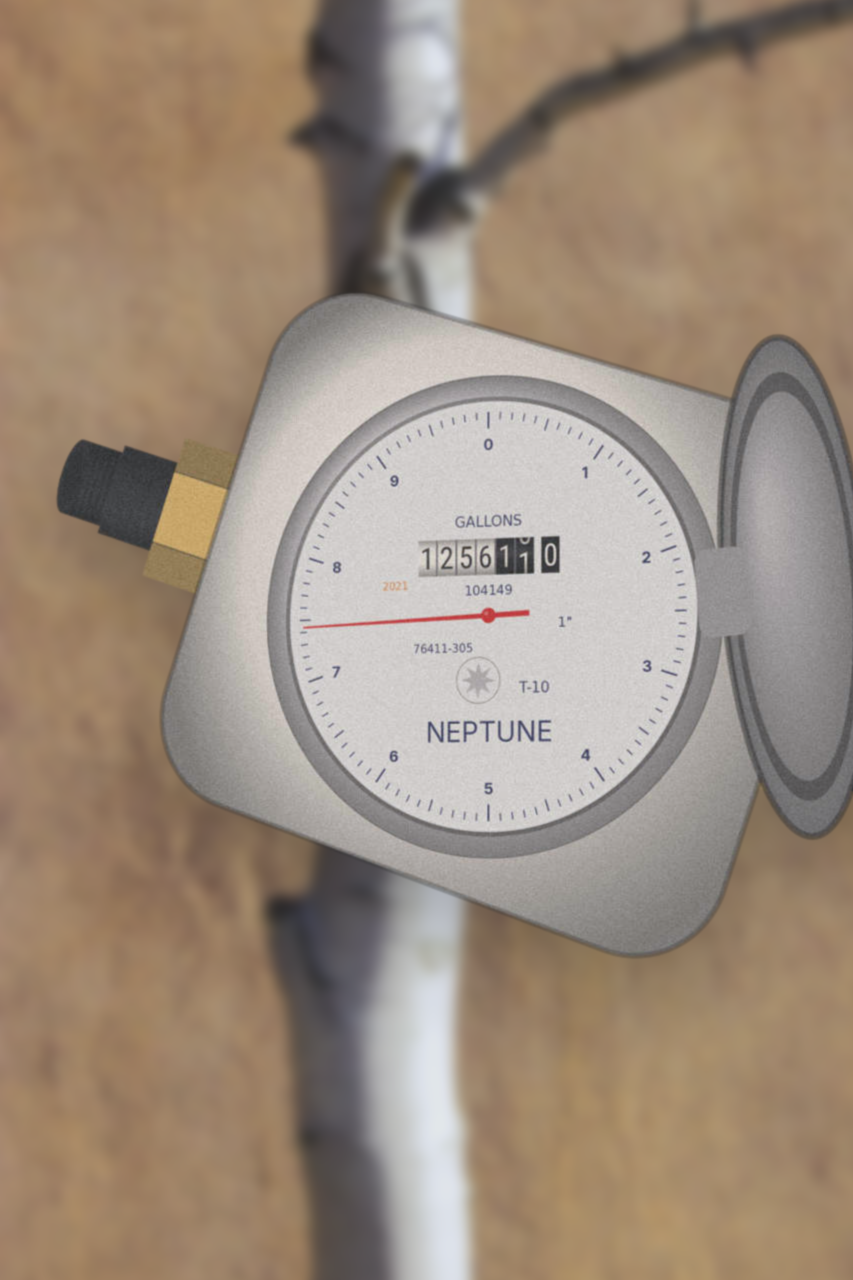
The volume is 1256107.4 gal
